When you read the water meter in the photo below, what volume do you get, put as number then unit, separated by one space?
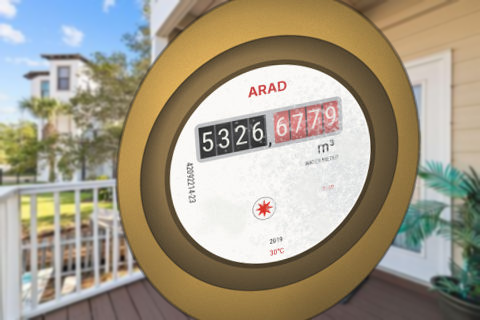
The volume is 5326.6779 m³
